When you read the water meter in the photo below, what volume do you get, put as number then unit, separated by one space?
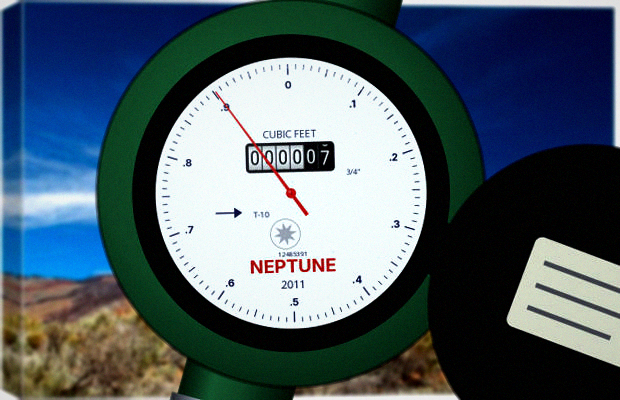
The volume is 6.90 ft³
